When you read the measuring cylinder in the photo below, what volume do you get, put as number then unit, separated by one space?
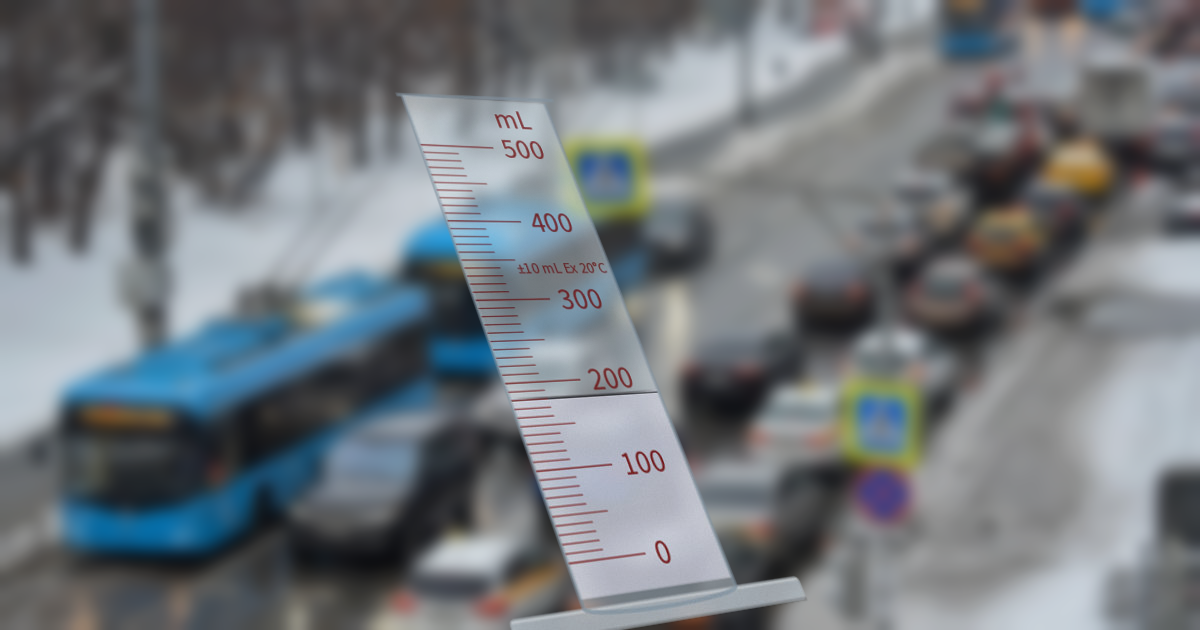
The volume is 180 mL
